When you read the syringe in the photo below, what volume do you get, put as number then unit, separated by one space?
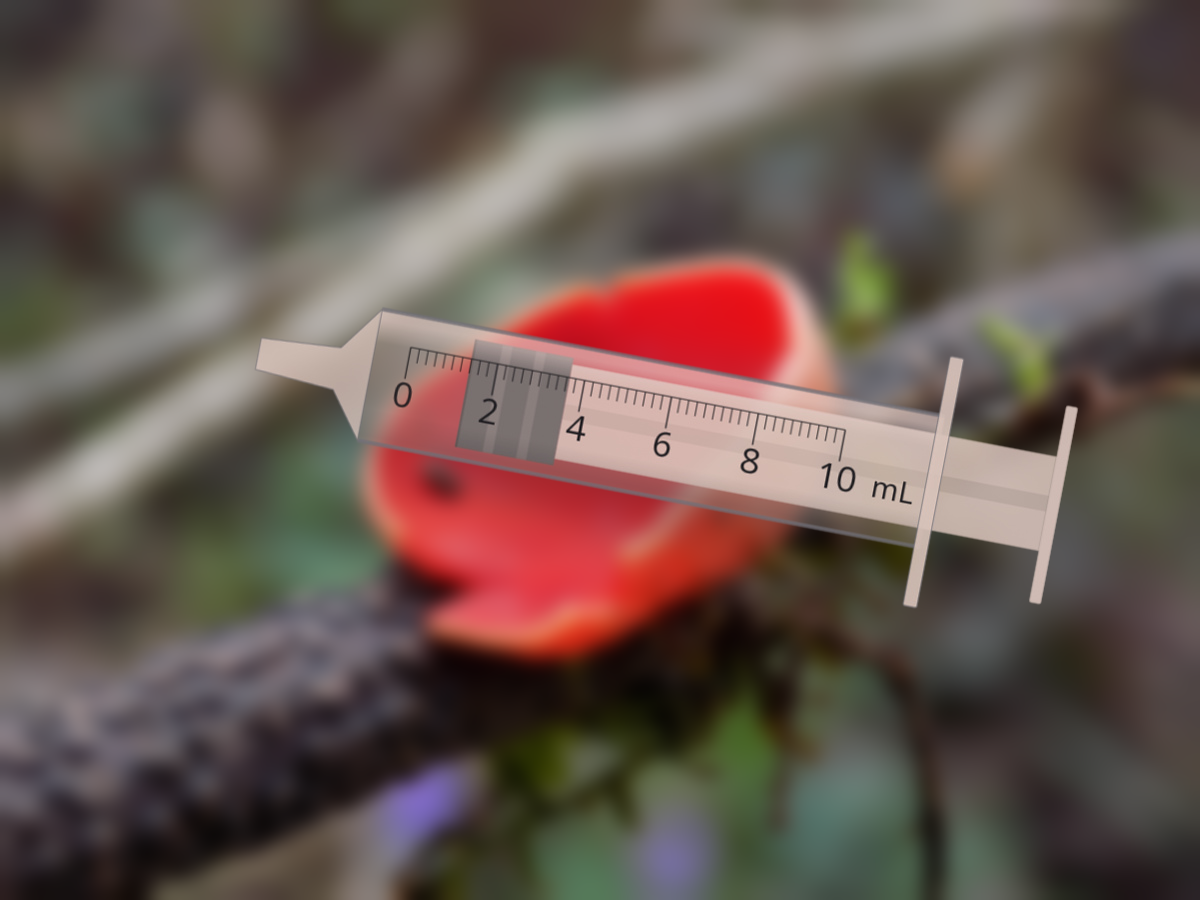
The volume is 1.4 mL
